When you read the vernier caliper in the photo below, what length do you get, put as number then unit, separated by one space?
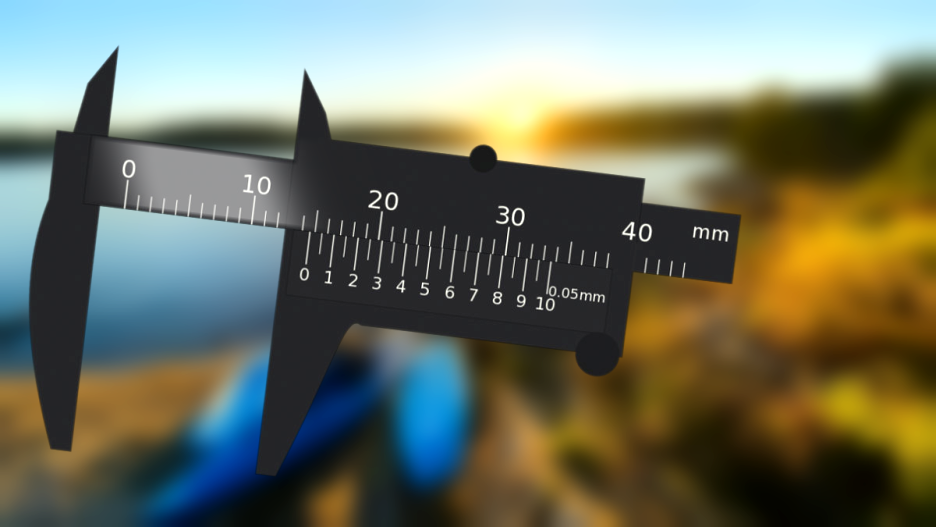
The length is 14.6 mm
